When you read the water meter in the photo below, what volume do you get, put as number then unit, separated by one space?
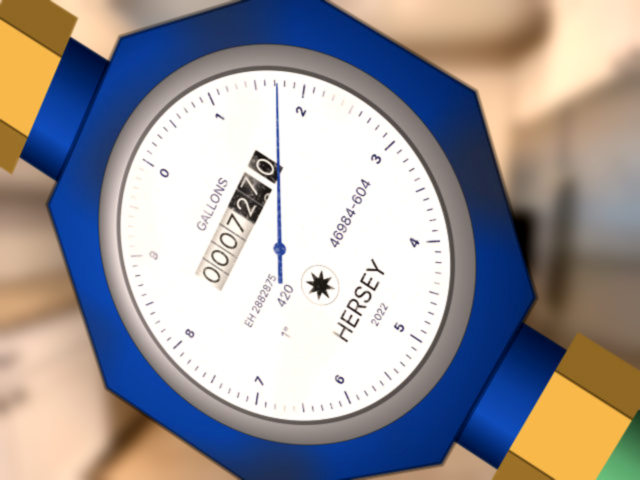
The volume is 7271.7 gal
